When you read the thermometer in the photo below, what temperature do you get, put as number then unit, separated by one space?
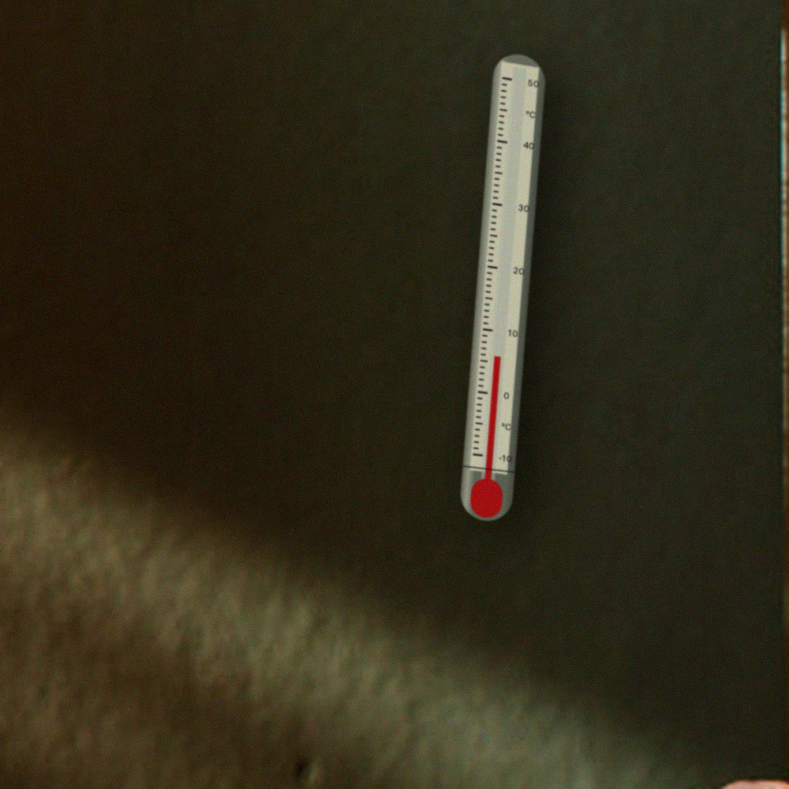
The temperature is 6 °C
